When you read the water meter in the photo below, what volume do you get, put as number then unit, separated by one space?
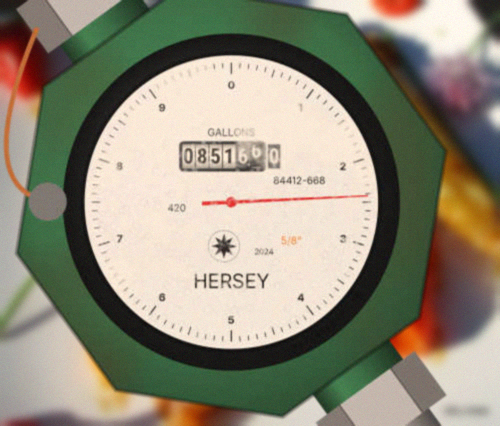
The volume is 851662.4 gal
